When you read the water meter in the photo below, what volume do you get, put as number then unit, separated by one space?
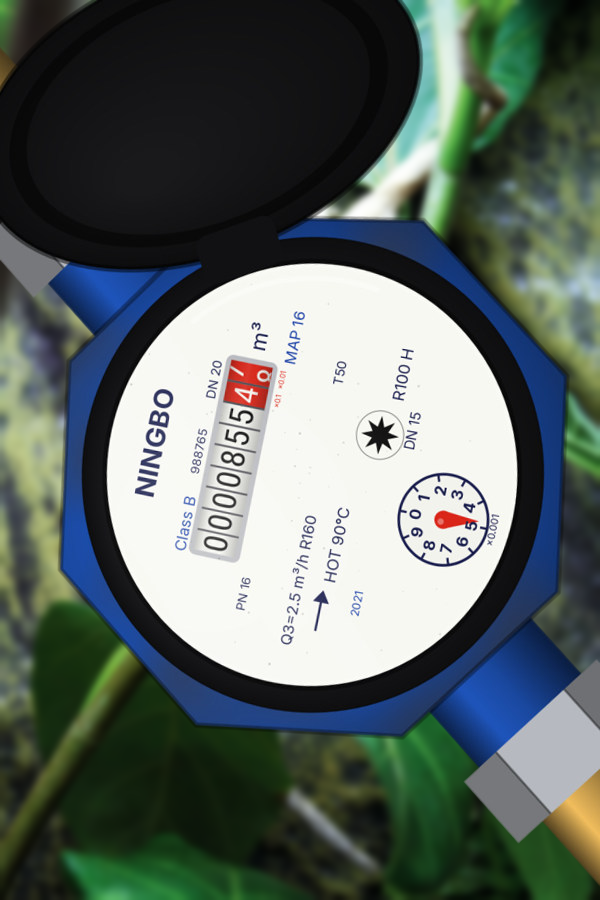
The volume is 855.474 m³
